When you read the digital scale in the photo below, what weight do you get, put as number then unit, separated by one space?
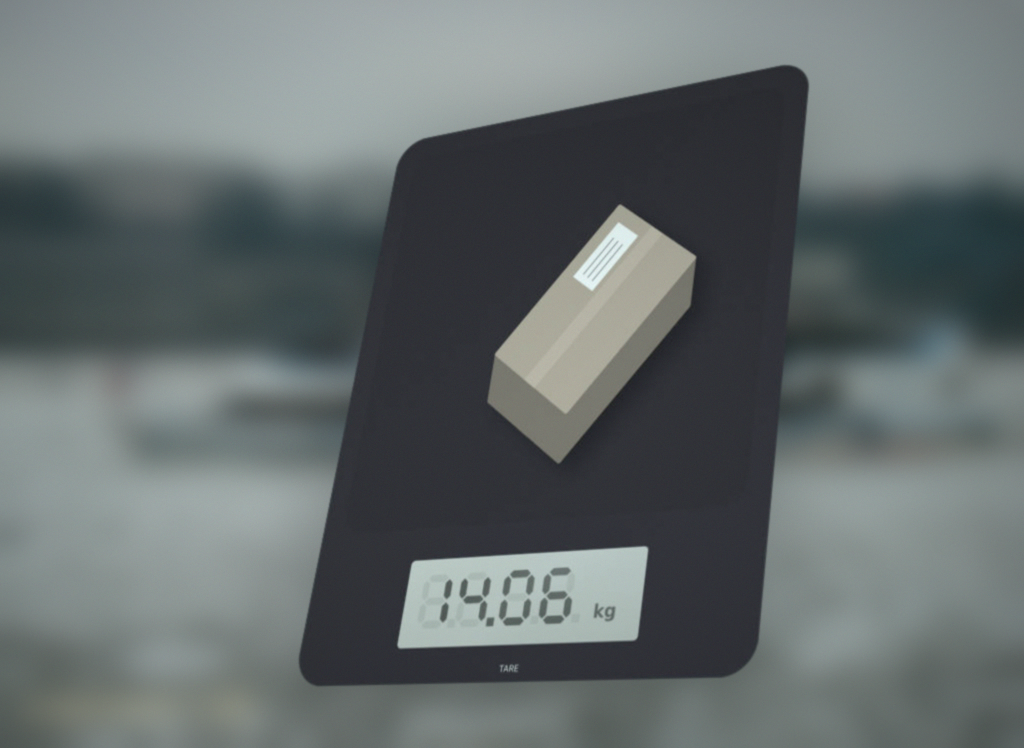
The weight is 14.06 kg
